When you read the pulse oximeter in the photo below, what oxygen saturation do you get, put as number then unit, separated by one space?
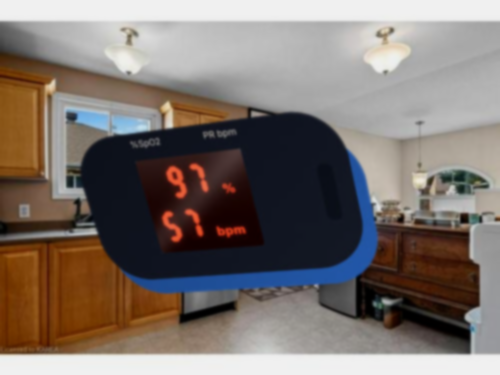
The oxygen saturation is 97 %
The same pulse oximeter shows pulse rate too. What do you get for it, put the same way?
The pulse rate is 57 bpm
